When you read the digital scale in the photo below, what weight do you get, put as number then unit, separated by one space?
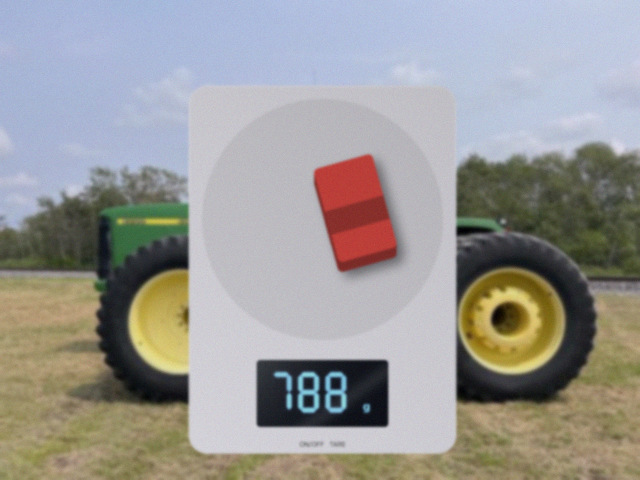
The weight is 788 g
